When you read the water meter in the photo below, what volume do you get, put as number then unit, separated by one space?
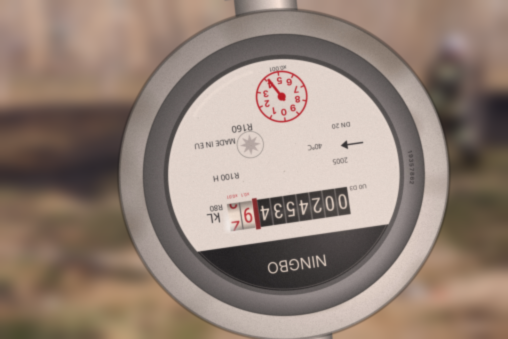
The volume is 24534.924 kL
